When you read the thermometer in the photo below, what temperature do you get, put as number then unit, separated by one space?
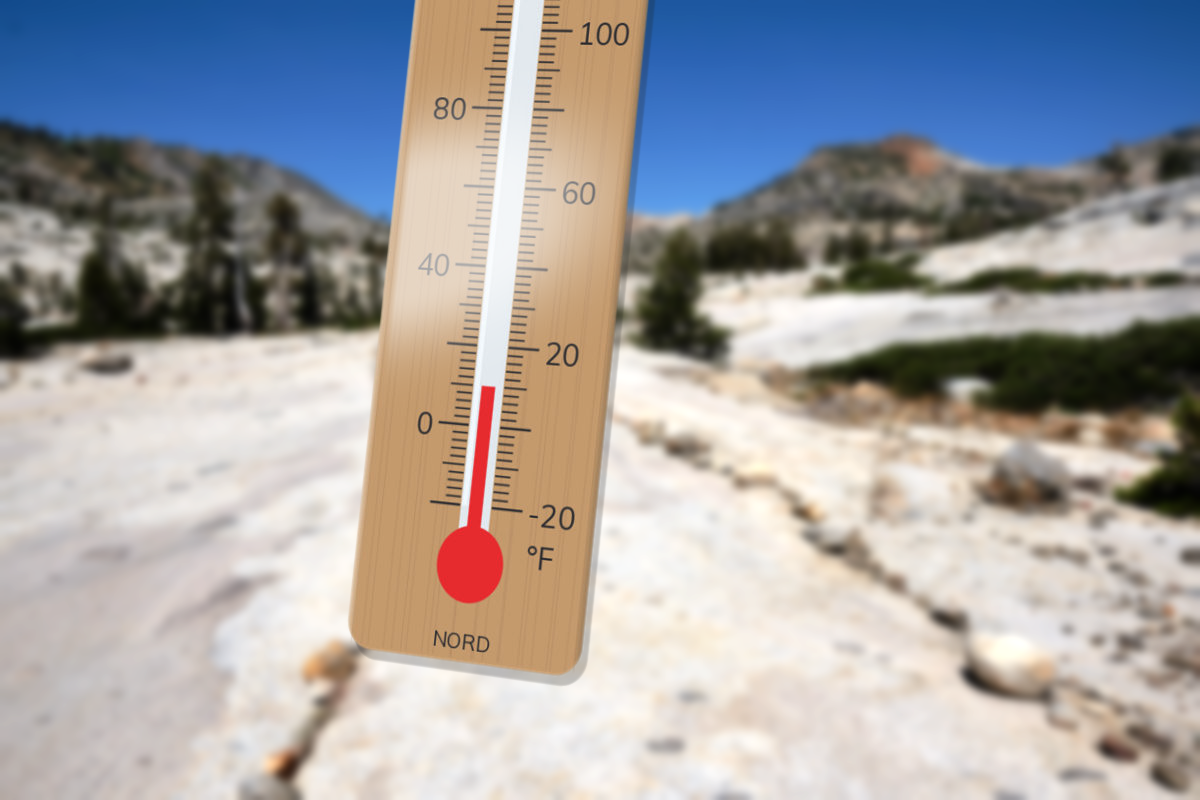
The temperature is 10 °F
